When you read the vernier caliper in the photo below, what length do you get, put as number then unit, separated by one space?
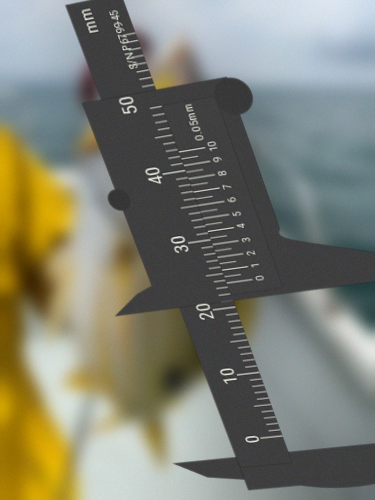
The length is 23.6 mm
